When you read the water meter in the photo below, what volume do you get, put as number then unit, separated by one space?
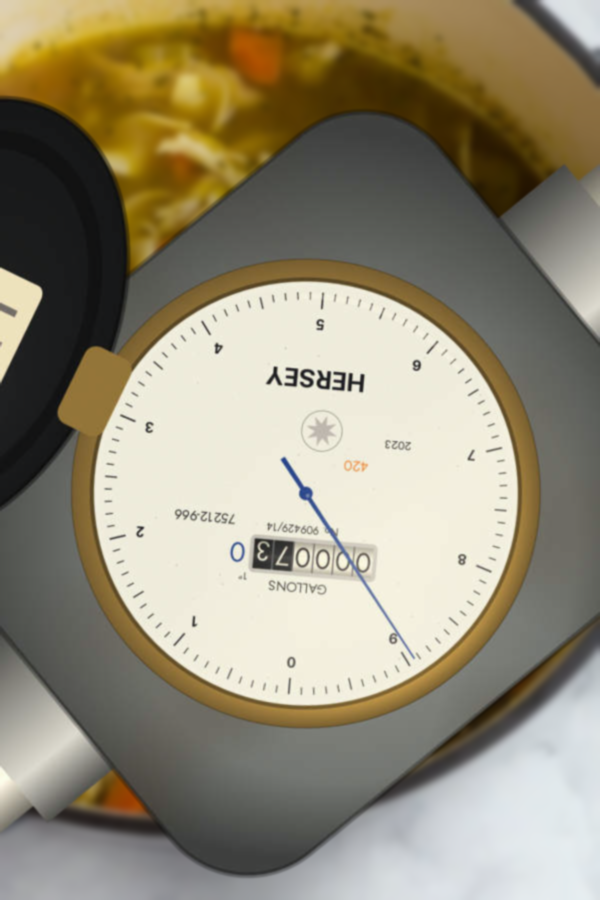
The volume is 728.9 gal
